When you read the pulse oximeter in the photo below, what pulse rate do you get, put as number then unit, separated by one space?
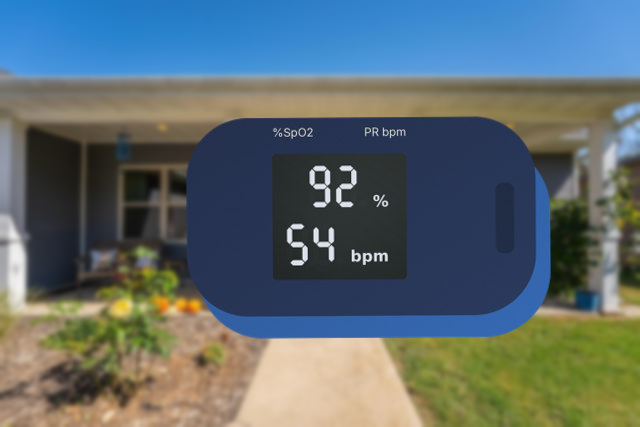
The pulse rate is 54 bpm
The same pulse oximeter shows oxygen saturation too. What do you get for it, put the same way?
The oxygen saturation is 92 %
